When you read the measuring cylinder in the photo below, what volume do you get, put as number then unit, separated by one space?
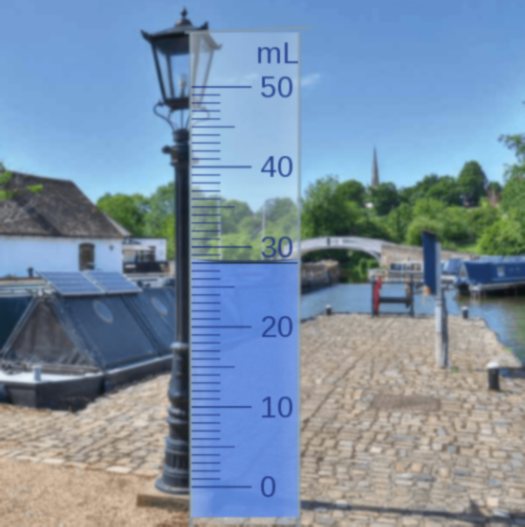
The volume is 28 mL
